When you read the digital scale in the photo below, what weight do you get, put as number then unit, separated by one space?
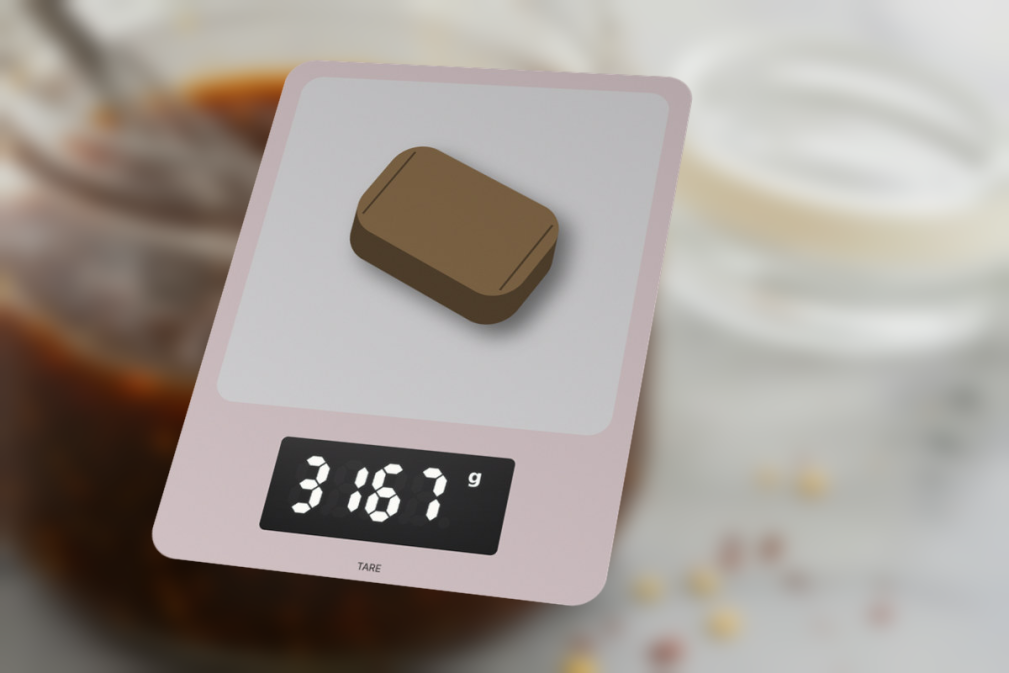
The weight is 3167 g
